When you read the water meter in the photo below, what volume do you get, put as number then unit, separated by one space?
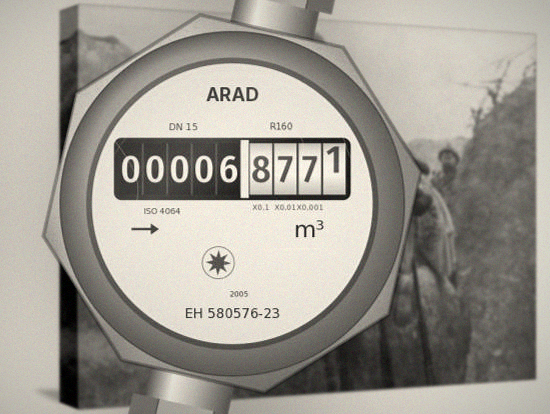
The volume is 6.8771 m³
